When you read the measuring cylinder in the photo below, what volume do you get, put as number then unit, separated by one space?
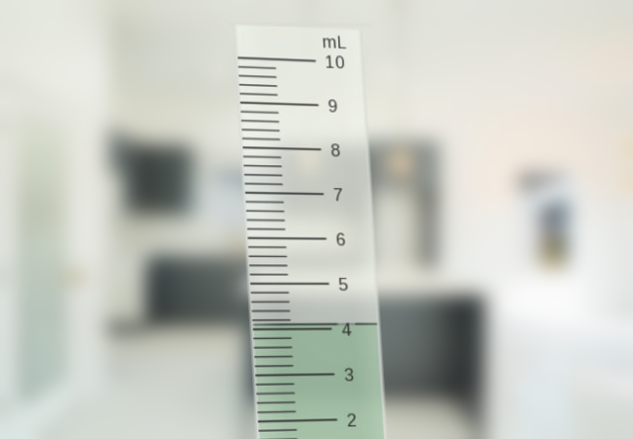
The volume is 4.1 mL
